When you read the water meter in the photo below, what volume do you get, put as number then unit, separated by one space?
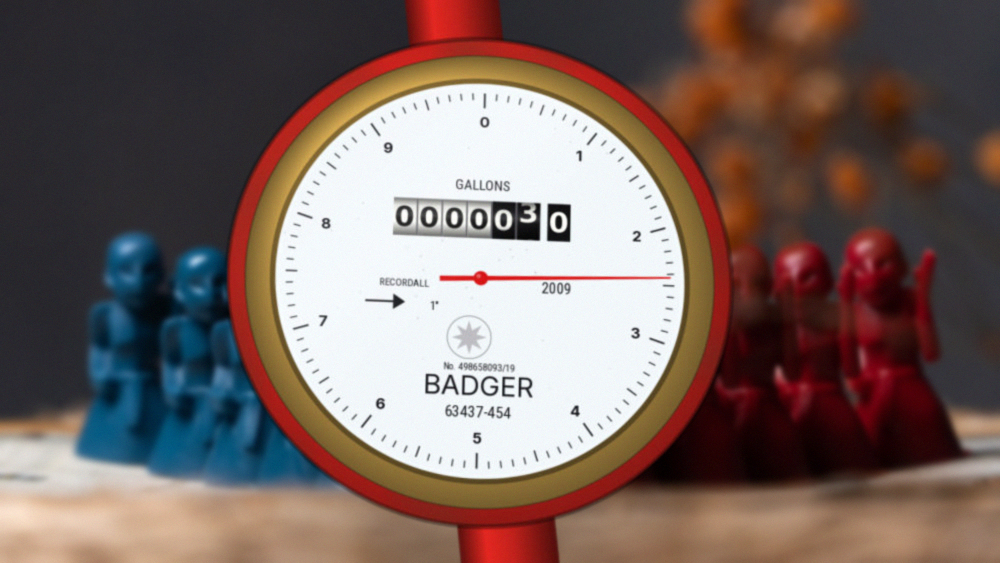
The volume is 32.4 gal
